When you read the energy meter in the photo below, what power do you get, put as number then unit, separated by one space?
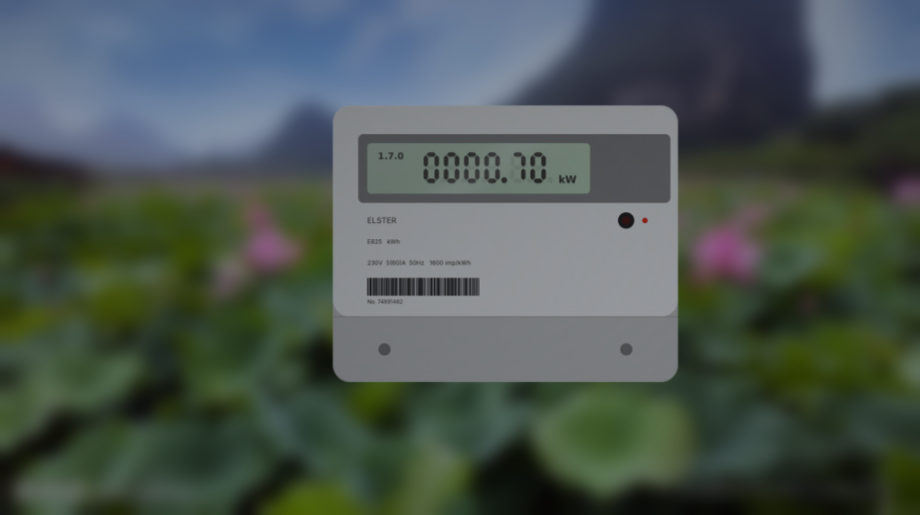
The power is 0.70 kW
